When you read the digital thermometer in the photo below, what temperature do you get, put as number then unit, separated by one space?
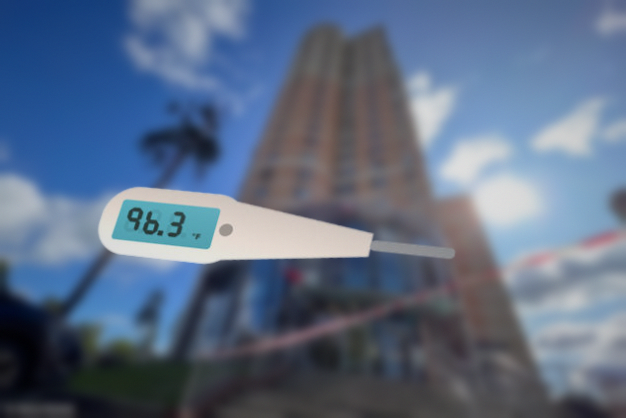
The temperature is 96.3 °F
